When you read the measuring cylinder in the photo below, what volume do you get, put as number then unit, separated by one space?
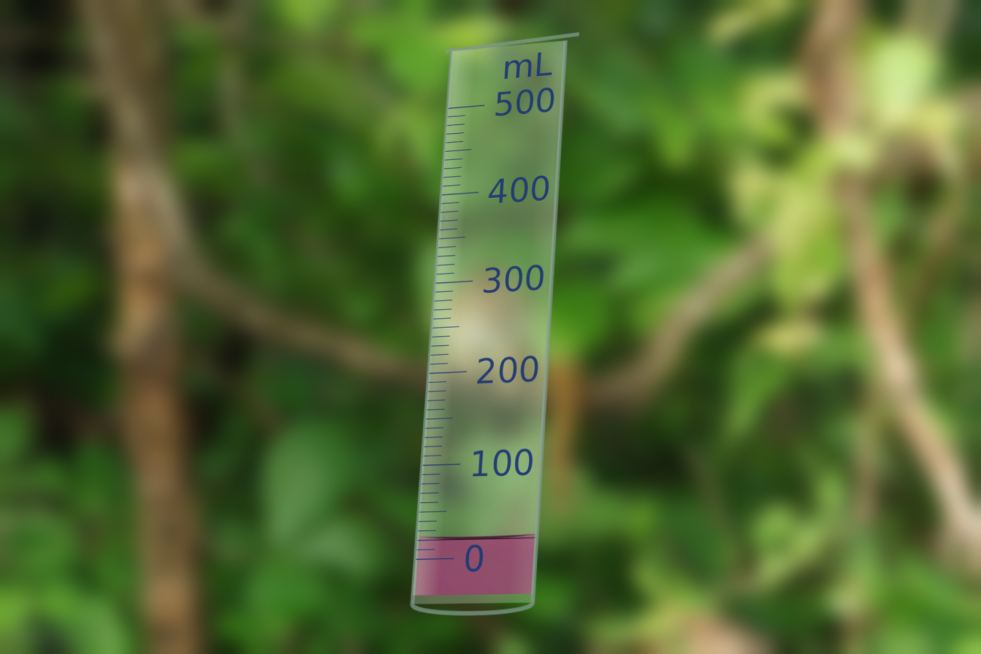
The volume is 20 mL
